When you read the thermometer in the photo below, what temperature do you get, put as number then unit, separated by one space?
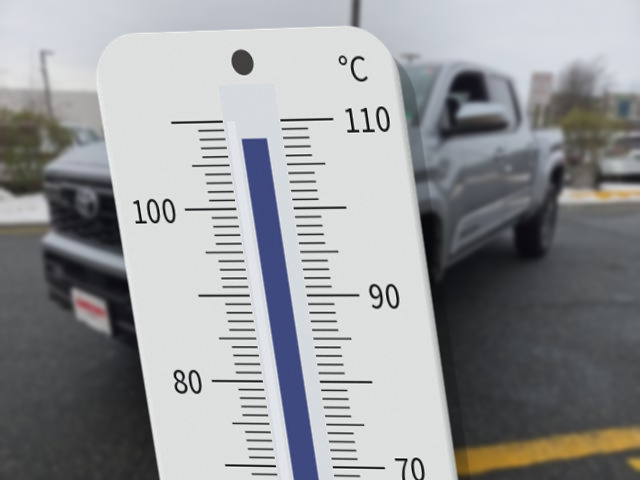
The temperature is 108 °C
